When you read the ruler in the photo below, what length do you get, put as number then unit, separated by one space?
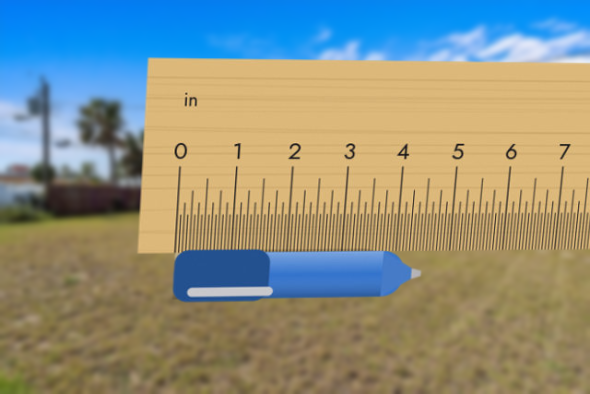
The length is 4.5 in
